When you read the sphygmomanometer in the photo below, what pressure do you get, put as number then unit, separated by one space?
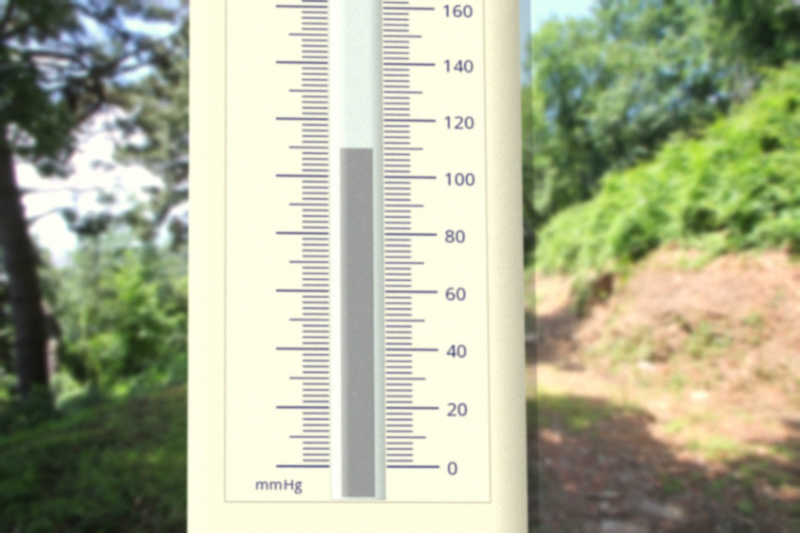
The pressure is 110 mmHg
